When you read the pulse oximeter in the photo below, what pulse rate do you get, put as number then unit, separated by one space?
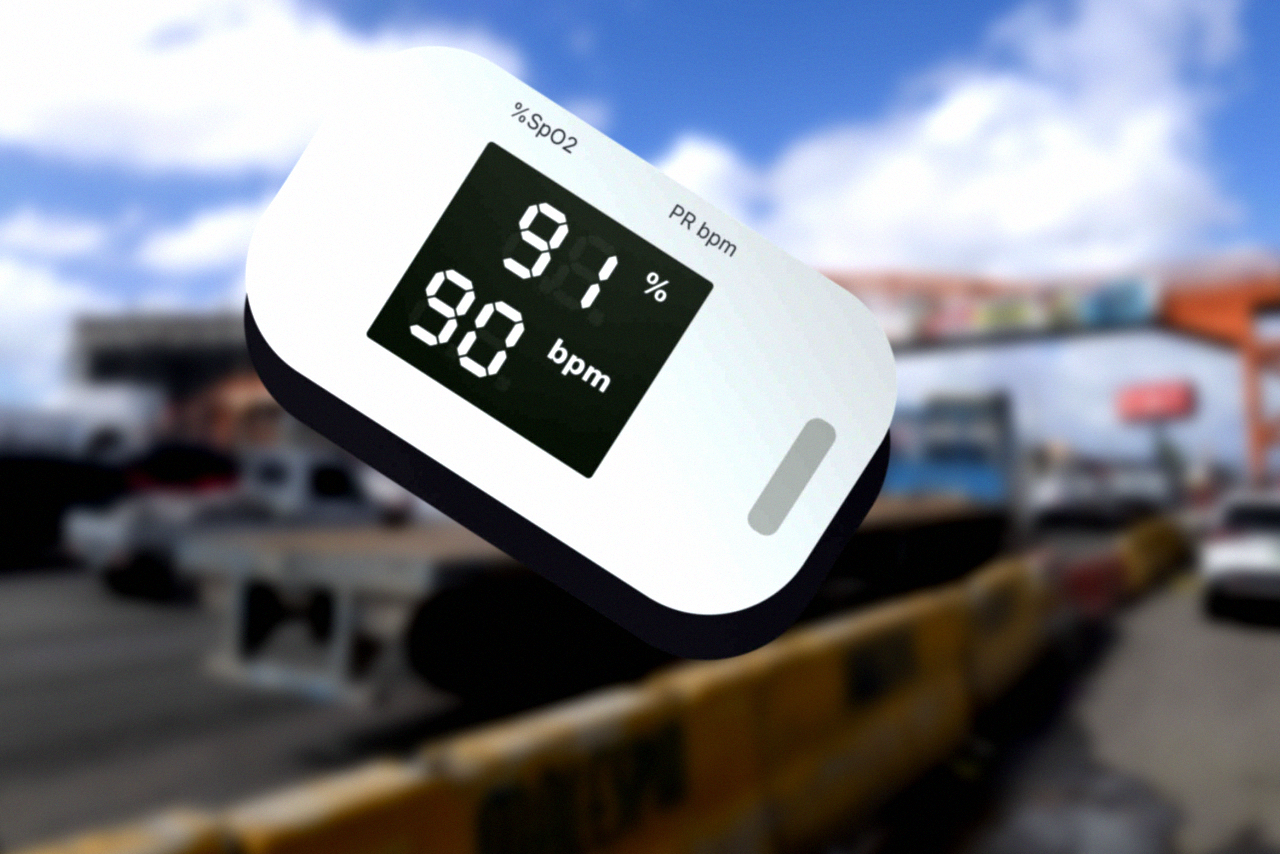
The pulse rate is 90 bpm
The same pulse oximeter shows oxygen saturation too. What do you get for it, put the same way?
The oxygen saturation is 91 %
